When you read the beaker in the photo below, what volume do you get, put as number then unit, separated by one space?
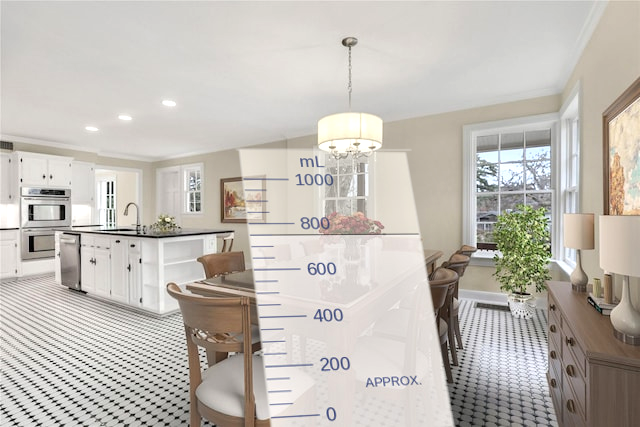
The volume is 750 mL
